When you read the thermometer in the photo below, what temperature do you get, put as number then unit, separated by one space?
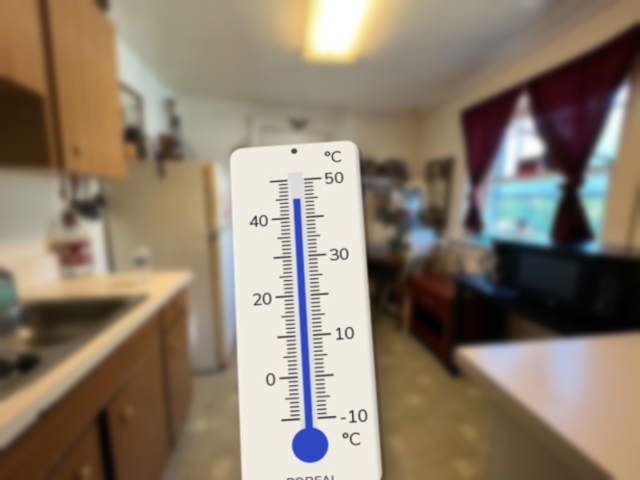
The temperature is 45 °C
